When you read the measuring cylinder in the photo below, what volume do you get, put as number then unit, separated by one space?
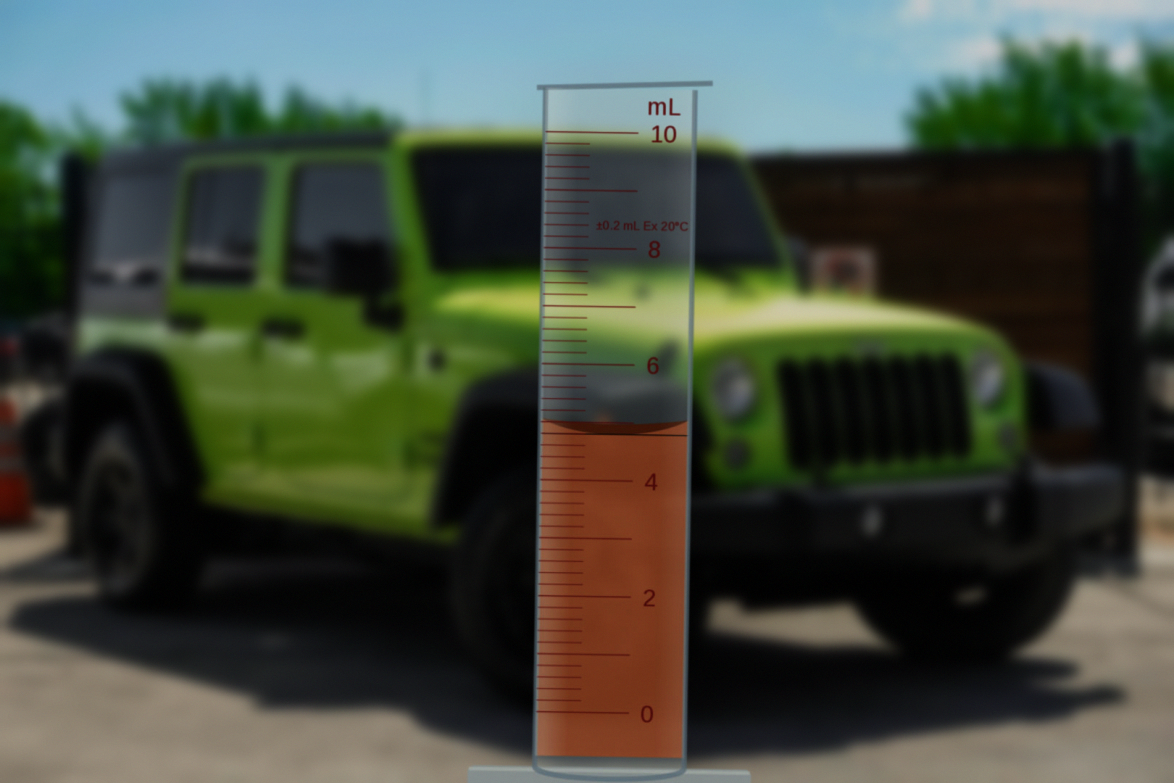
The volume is 4.8 mL
